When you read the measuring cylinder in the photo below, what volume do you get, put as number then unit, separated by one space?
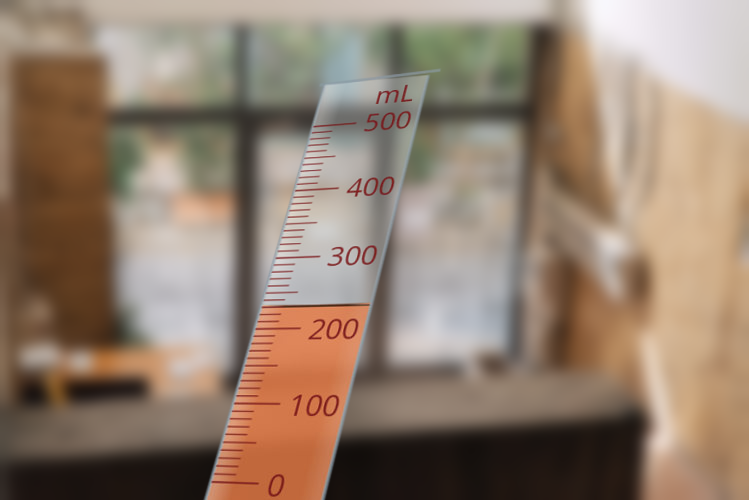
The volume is 230 mL
